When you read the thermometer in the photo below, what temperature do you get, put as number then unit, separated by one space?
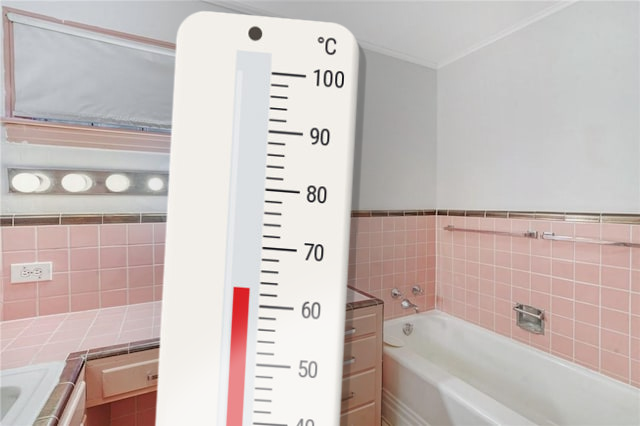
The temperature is 63 °C
